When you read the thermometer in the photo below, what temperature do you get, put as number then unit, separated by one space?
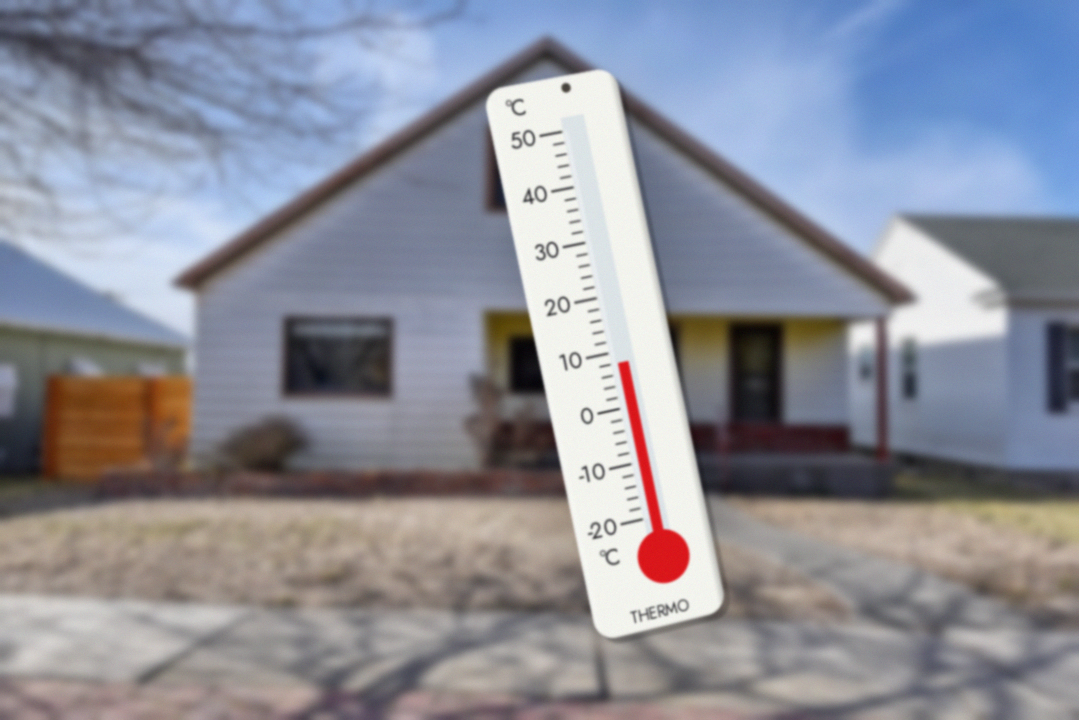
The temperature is 8 °C
